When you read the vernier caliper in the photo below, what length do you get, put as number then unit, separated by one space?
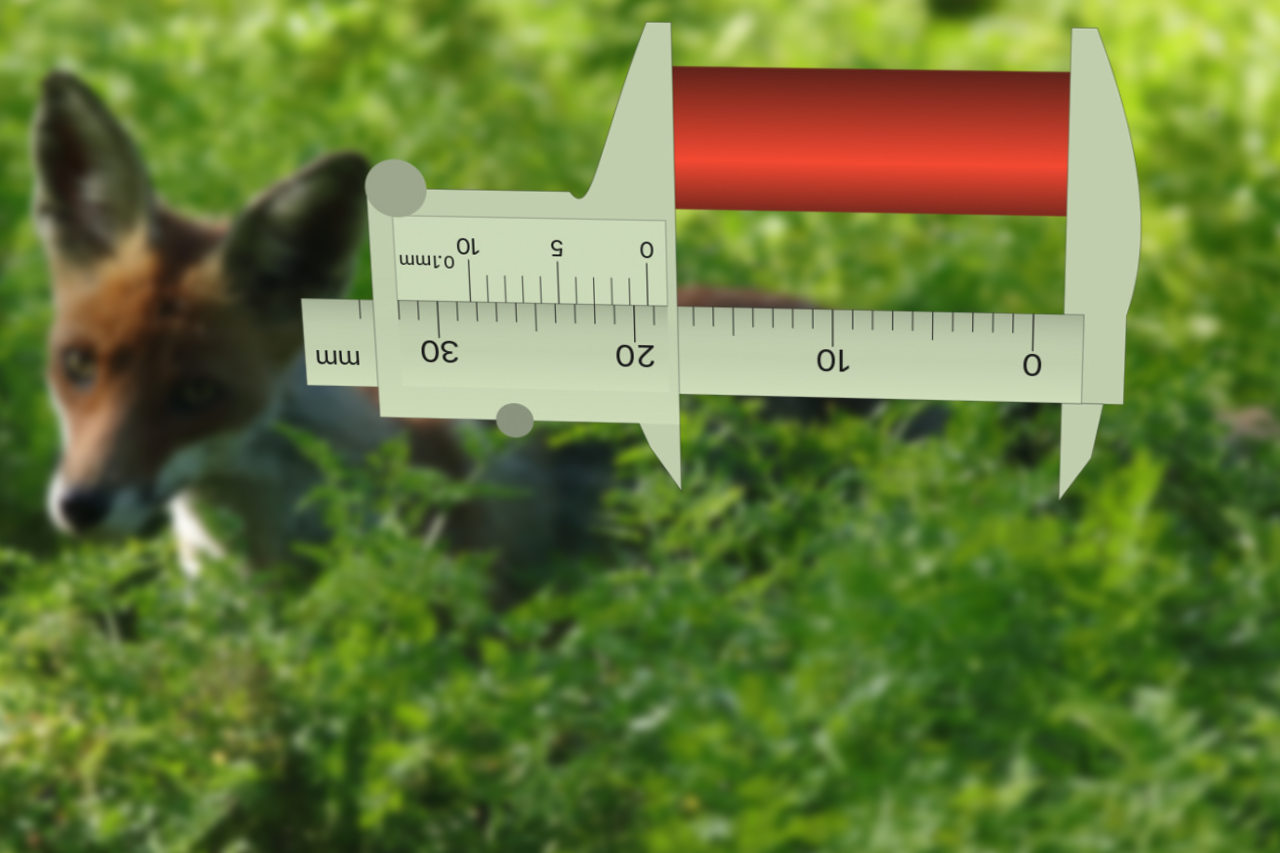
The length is 19.3 mm
